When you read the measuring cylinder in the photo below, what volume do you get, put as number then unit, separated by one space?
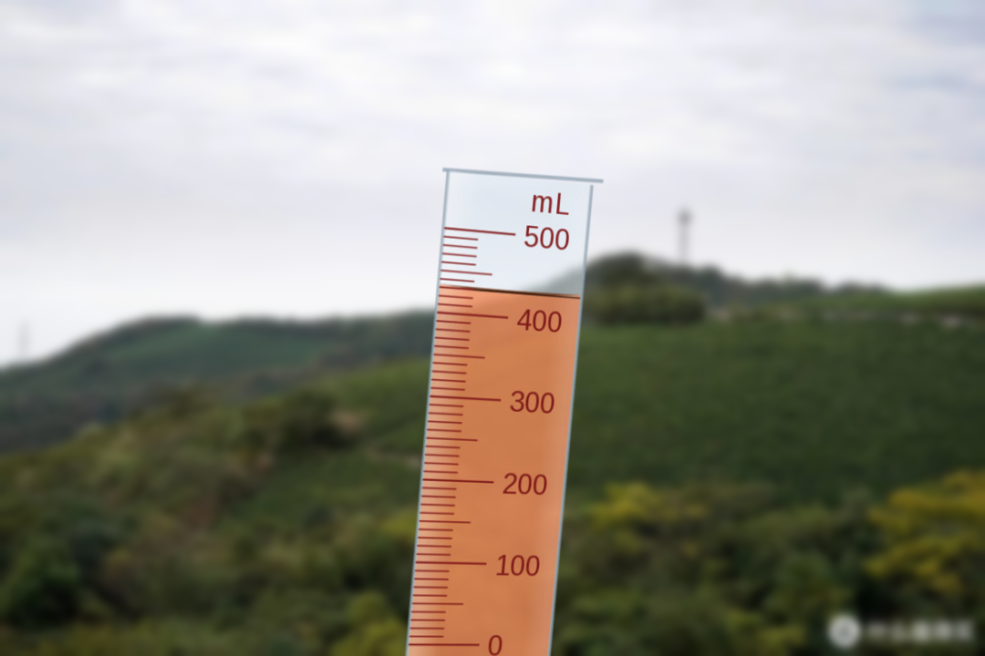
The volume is 430 mL
